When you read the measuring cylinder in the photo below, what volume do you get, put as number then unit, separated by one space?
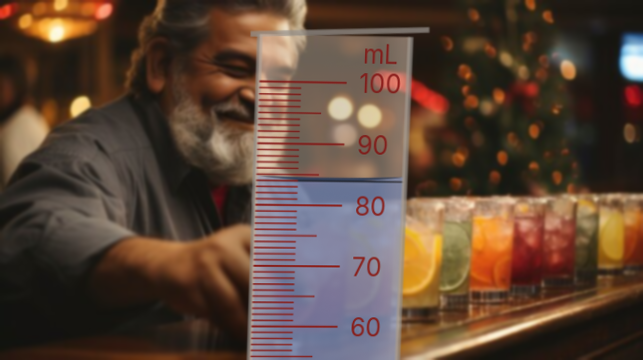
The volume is 84 mL
